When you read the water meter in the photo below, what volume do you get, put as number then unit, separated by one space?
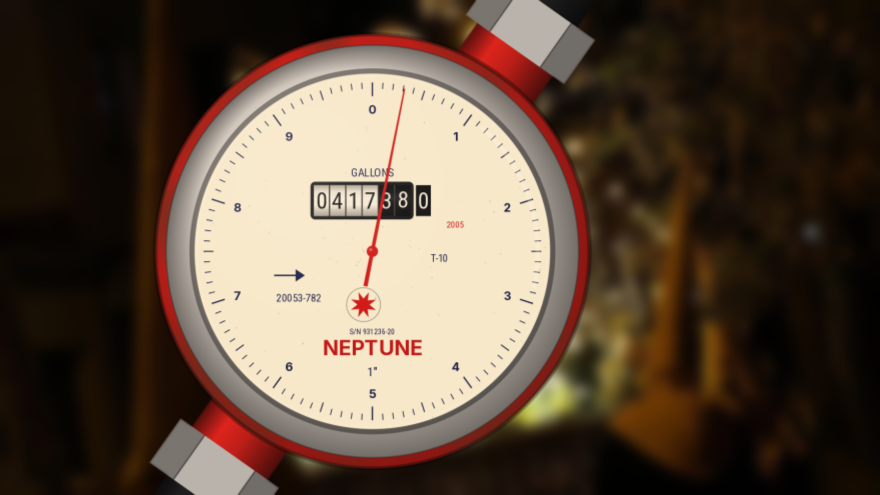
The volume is 417380.3 gal
